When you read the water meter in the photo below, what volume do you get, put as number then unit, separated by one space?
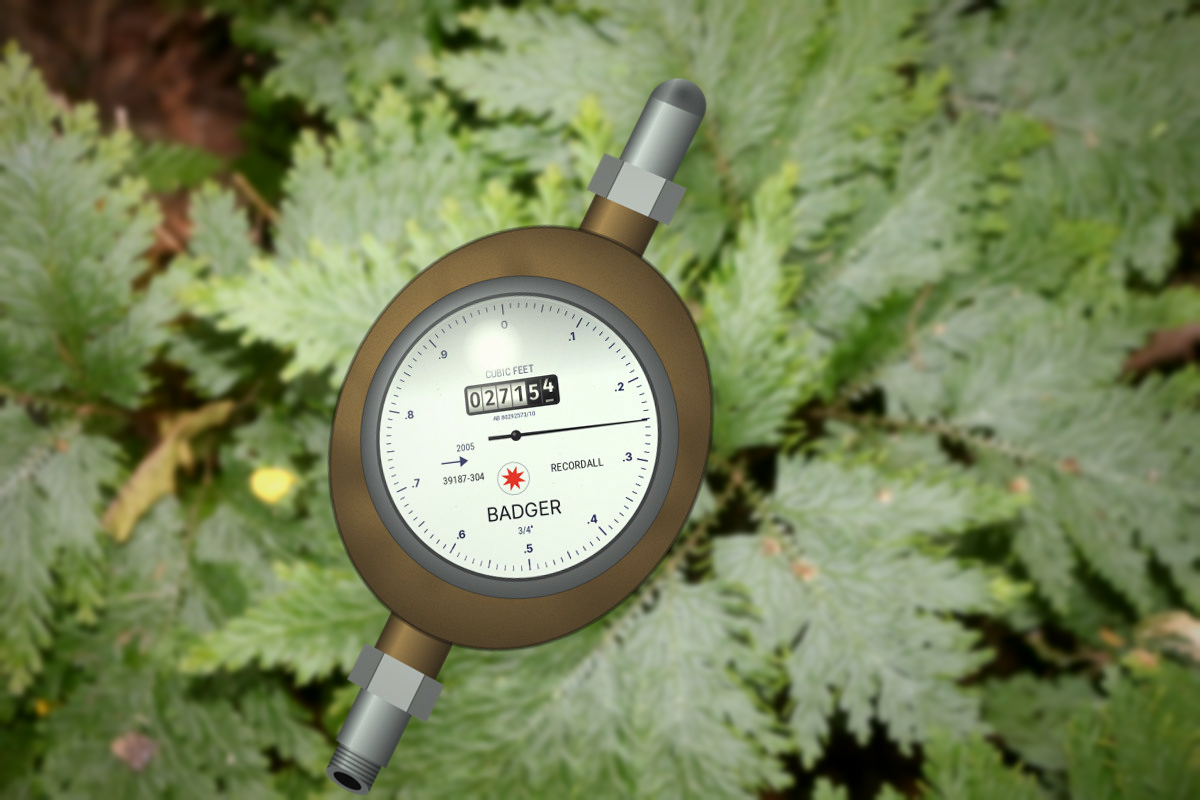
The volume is 27154.25 ft³
